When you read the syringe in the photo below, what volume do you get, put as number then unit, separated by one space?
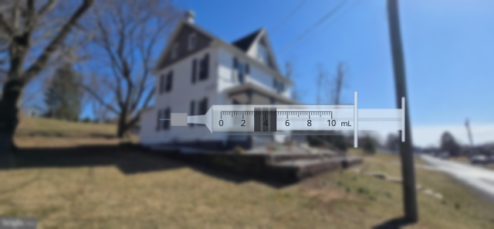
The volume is 3 mL
